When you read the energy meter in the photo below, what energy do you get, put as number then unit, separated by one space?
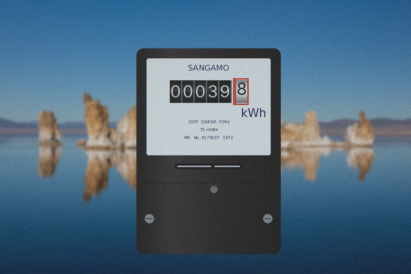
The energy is 39.8 kWh
